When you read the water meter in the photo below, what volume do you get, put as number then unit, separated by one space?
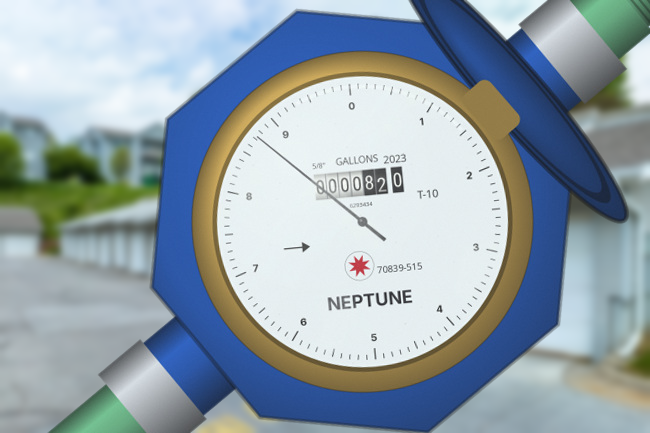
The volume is 818.7 gal
